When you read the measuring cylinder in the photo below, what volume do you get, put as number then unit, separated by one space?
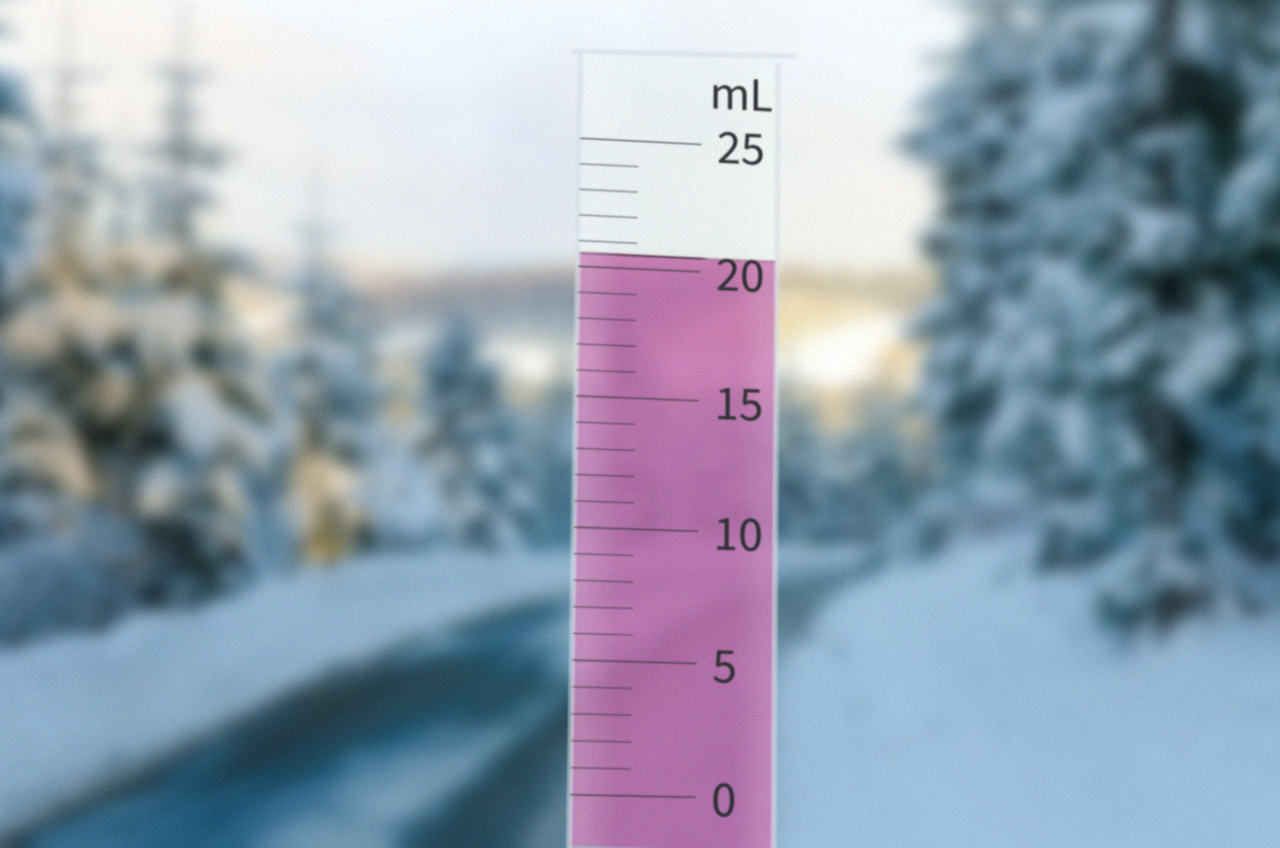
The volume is 20.5 mL
